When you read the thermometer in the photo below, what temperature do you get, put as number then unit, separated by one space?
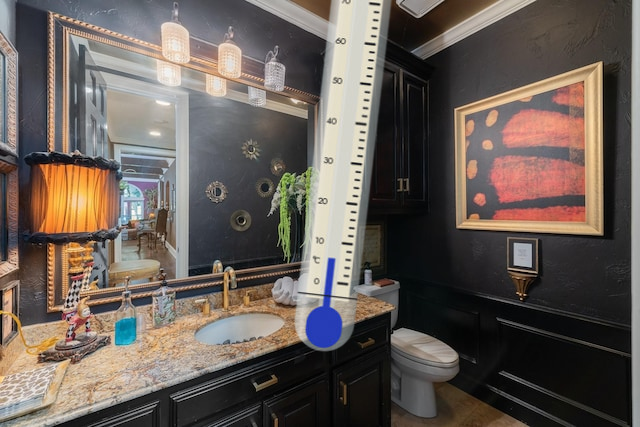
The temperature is 6 °C
